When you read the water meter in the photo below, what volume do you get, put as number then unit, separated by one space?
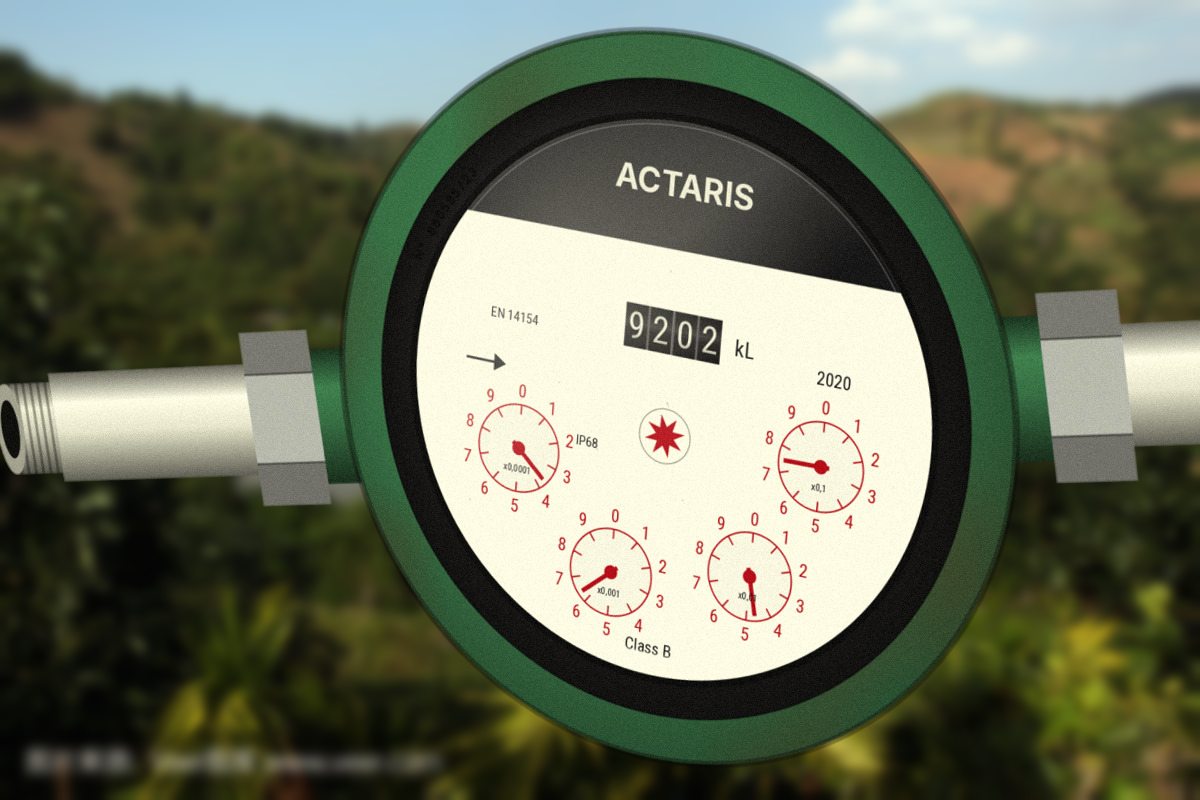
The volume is 9202.7463 kL
